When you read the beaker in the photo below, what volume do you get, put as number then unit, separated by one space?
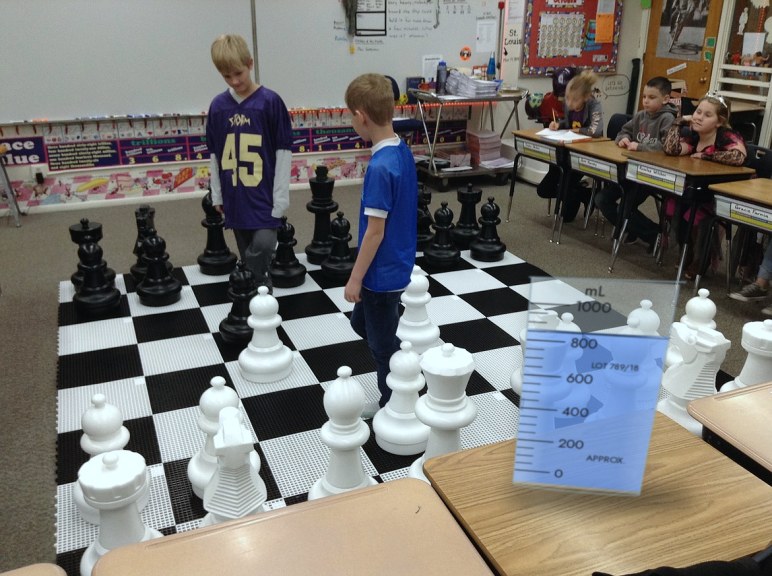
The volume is 850 mL
